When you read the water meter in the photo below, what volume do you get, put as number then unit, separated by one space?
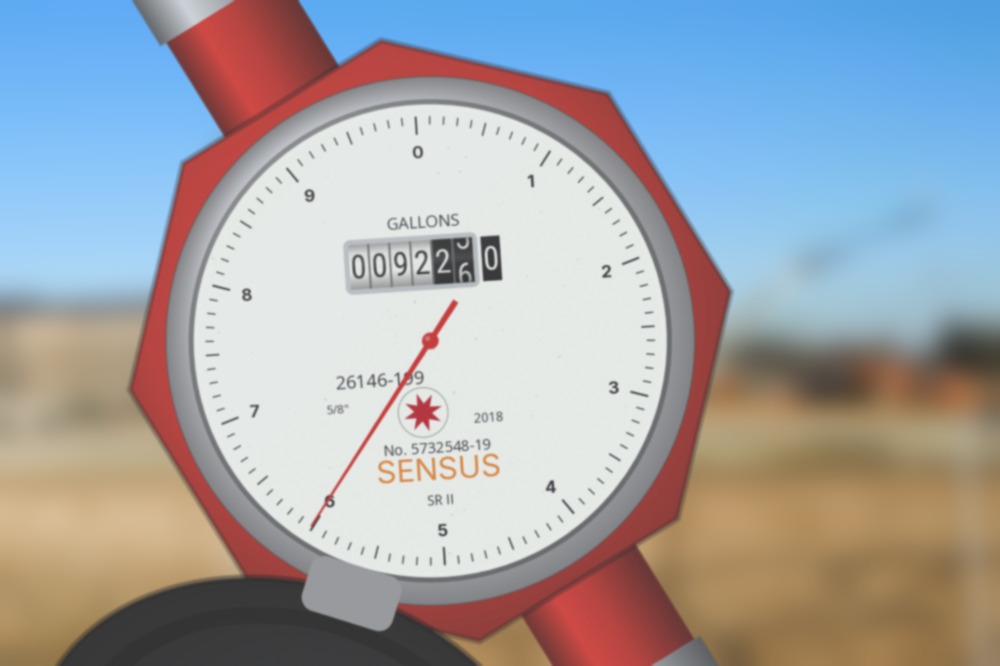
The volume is 92256.0 gal
